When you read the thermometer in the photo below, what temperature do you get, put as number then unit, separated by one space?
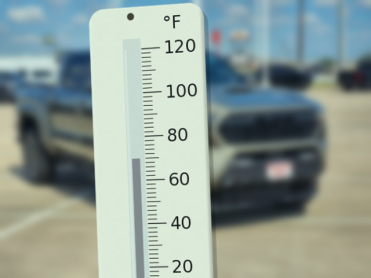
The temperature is 70 °F
